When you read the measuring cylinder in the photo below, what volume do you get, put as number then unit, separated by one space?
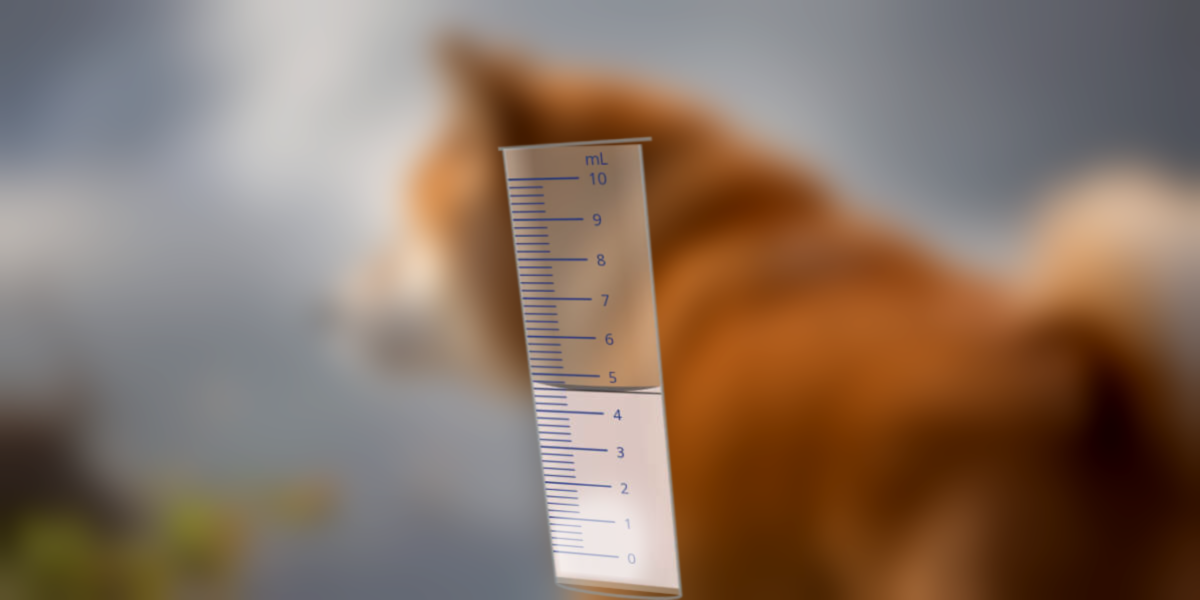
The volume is 4.6 mL
